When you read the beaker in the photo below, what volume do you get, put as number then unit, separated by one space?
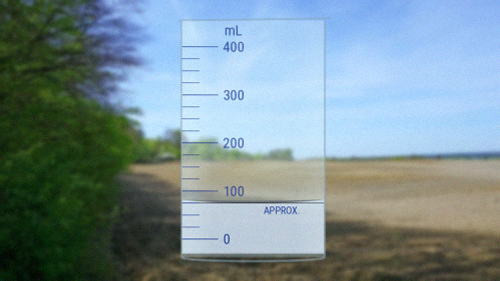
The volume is 75 mL
